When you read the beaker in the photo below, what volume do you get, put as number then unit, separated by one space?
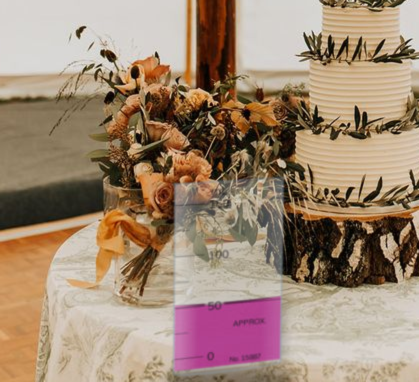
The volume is 50 mL
